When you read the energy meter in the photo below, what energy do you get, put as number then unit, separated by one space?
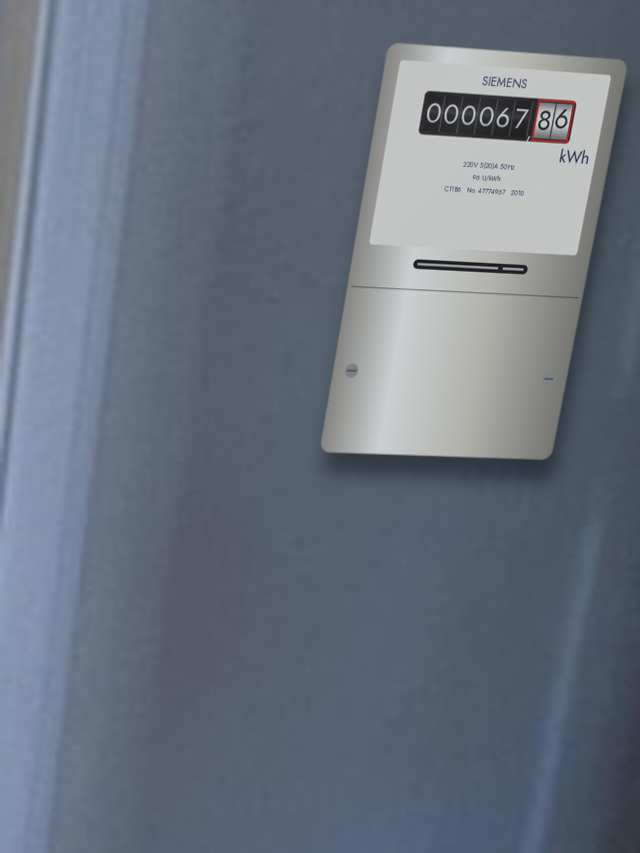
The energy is 67.86 kWh
